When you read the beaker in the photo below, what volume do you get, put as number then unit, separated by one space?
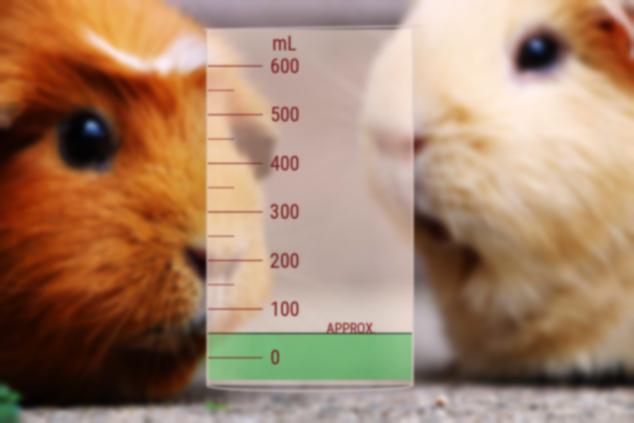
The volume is 50 mL
